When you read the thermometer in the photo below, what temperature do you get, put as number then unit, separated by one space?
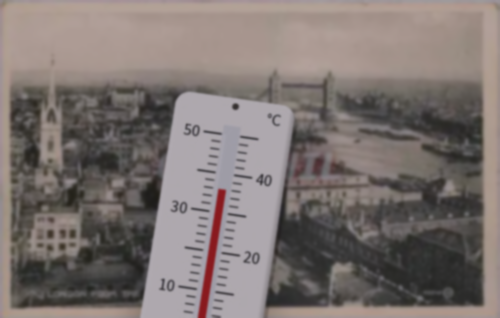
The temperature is 36 °C
